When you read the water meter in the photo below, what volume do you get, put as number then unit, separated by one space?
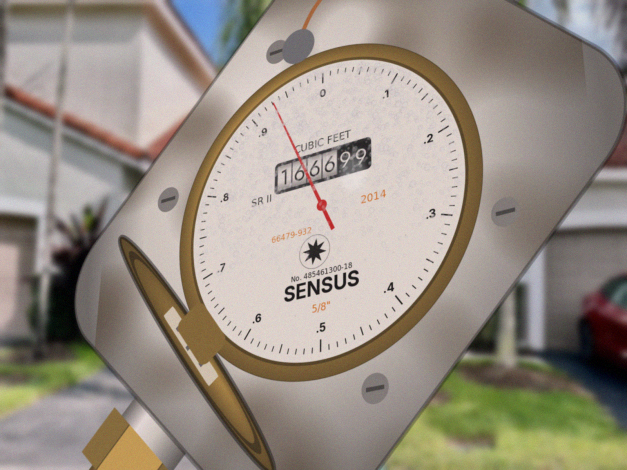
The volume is 166698.93 ft³
